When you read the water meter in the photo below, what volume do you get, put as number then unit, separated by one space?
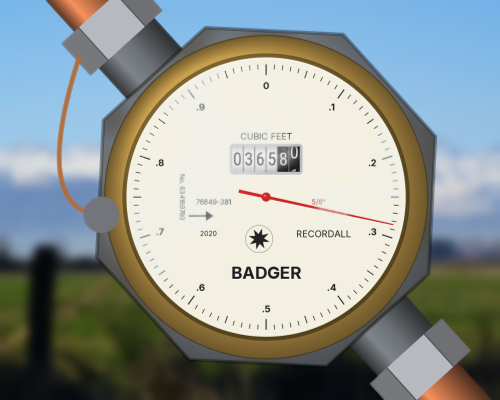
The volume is 36580.28 ft³
